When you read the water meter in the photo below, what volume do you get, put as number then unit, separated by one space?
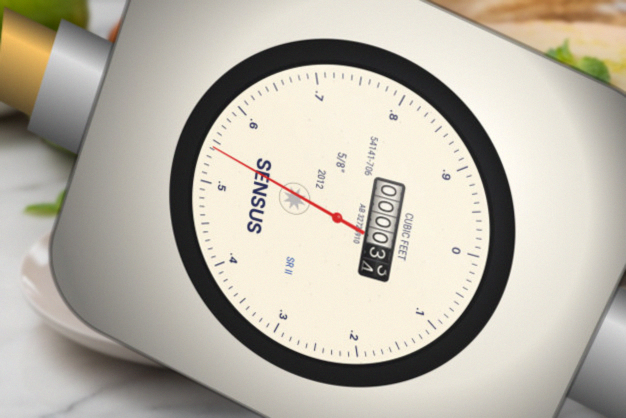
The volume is 33.54 ft³
